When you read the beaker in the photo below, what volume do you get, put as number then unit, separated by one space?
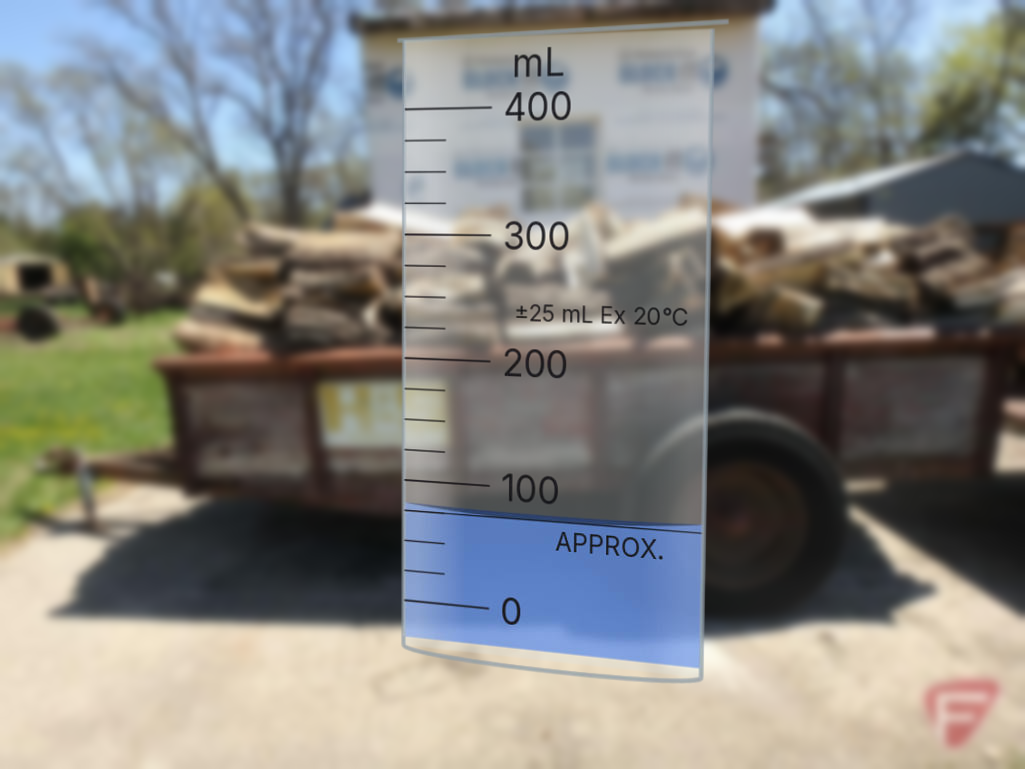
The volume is 75 mL
